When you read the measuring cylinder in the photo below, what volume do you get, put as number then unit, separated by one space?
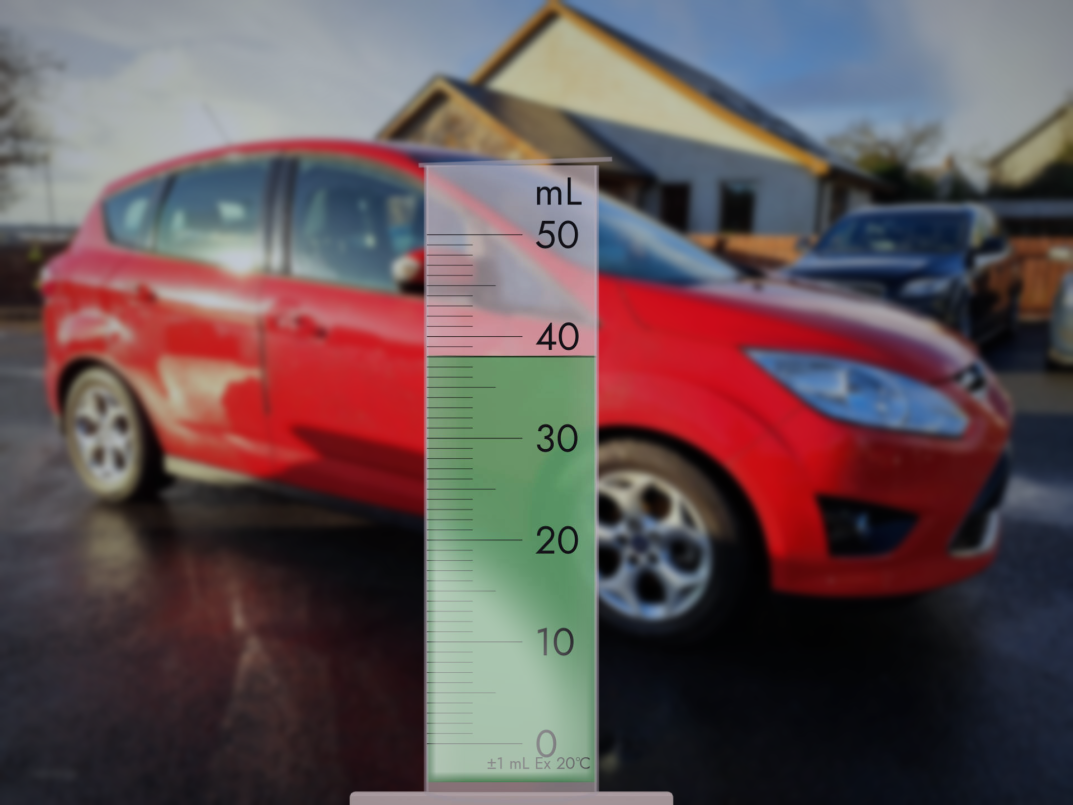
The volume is 38 mL
